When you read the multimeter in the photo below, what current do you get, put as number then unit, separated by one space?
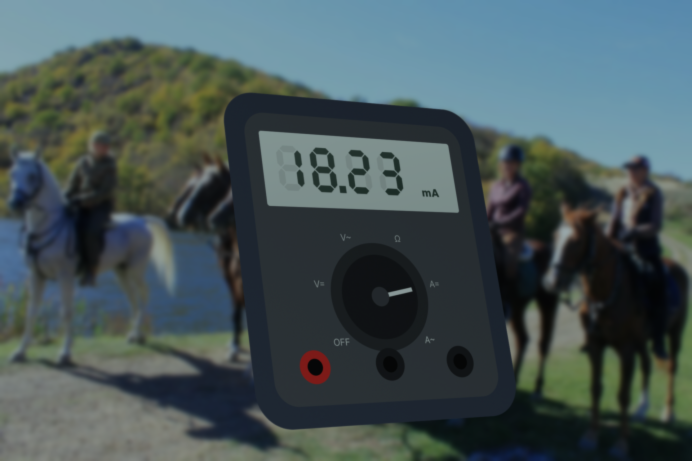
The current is 18.23 mA
